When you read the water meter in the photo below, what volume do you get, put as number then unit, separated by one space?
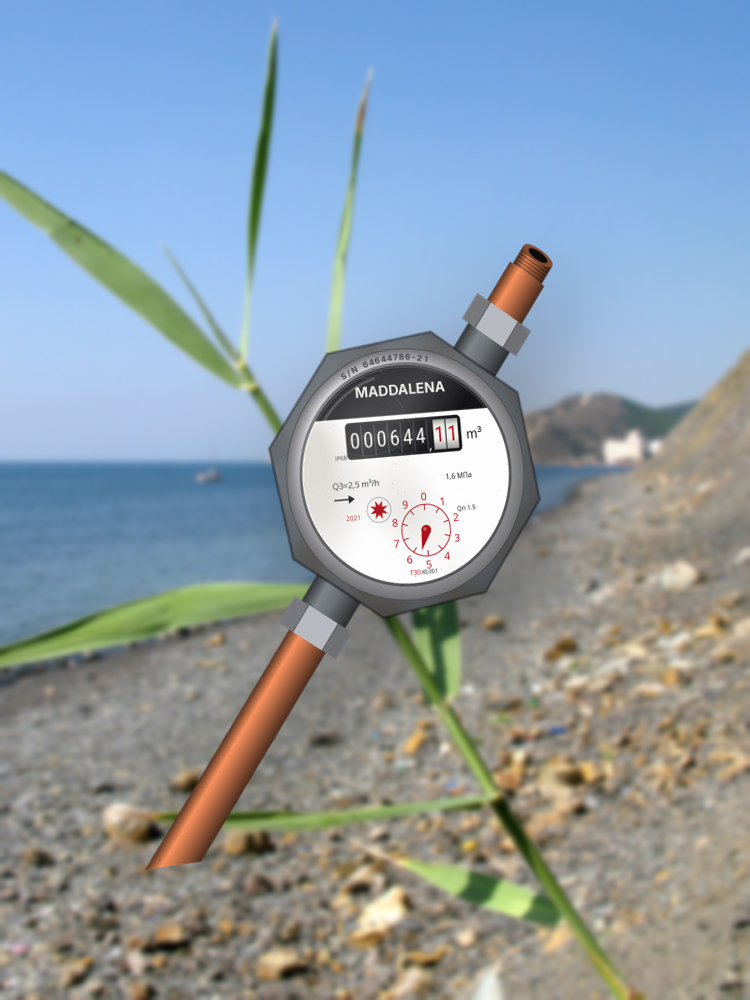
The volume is 644.115 m³
